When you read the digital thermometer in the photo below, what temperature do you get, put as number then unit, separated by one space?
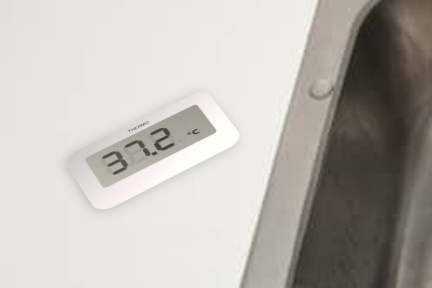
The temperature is 37.2 °C
